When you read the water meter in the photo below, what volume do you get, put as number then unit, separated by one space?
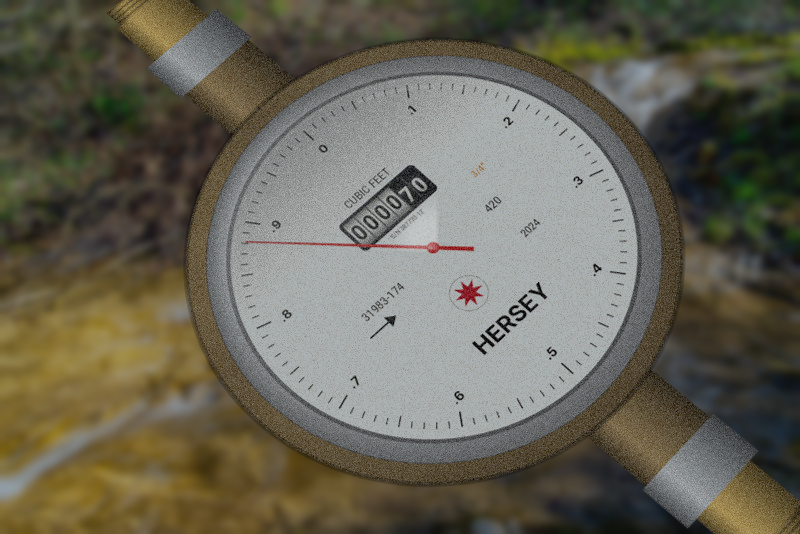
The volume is 69.88 ft³
